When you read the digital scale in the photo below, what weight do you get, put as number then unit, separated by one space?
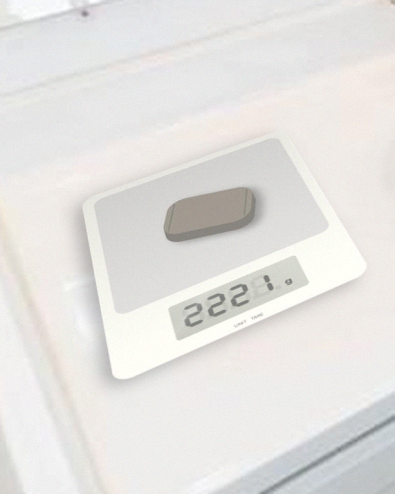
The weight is 2221 g
